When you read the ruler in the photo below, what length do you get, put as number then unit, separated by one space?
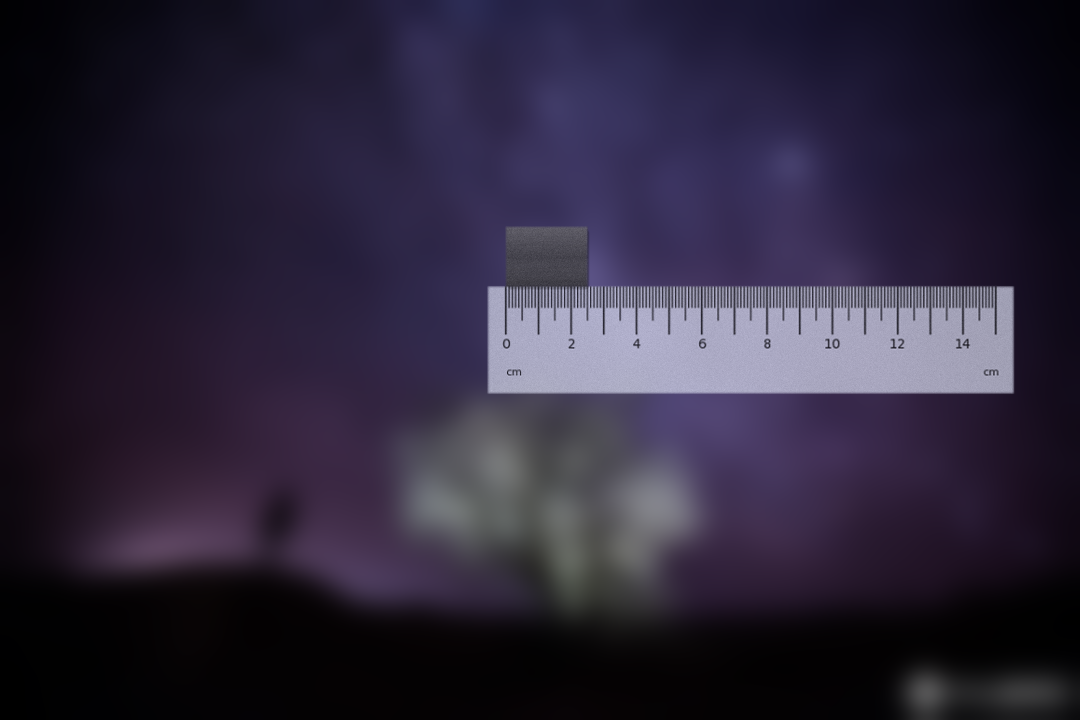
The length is 2.5 cm
